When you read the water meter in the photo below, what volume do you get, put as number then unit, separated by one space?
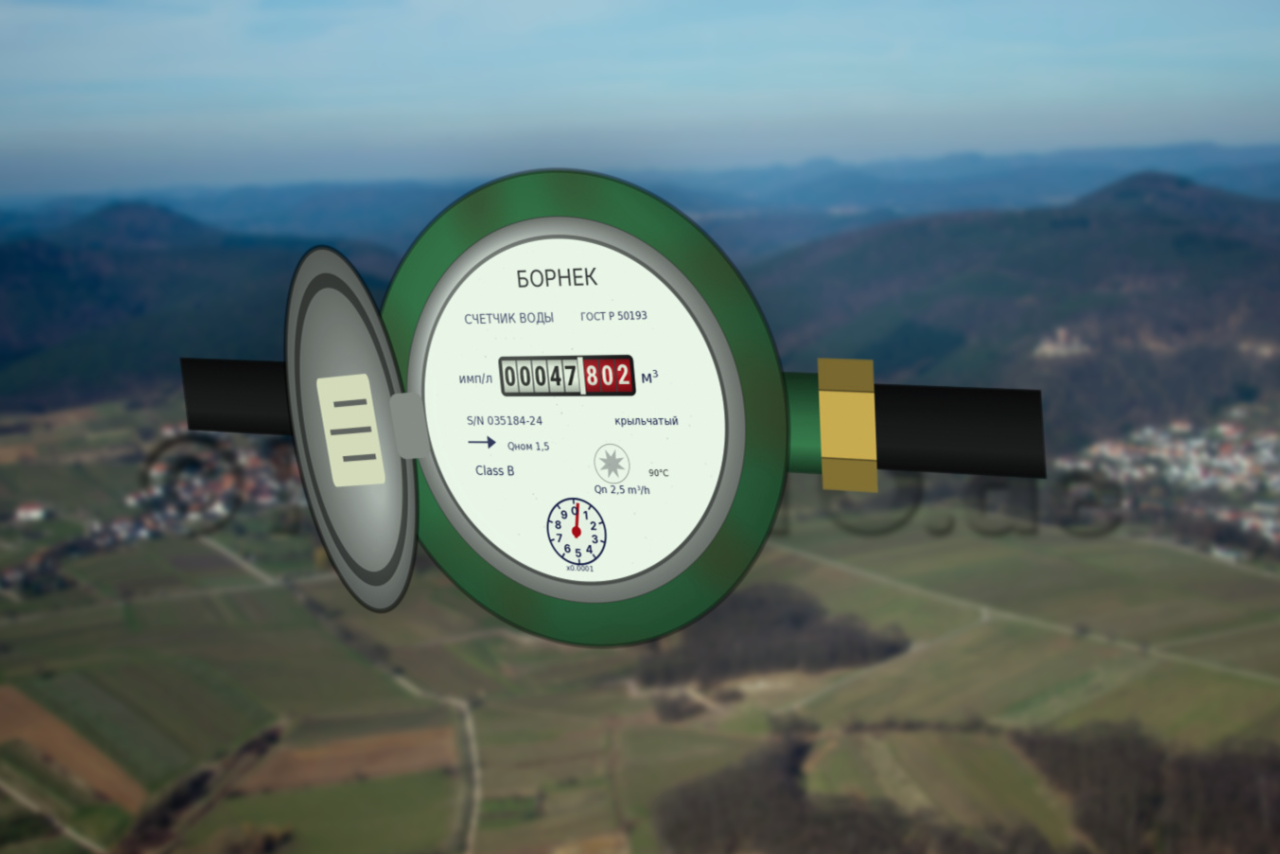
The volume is 47.8020 m³
